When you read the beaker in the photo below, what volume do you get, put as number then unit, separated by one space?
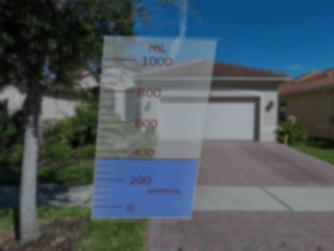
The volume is 350 mL
